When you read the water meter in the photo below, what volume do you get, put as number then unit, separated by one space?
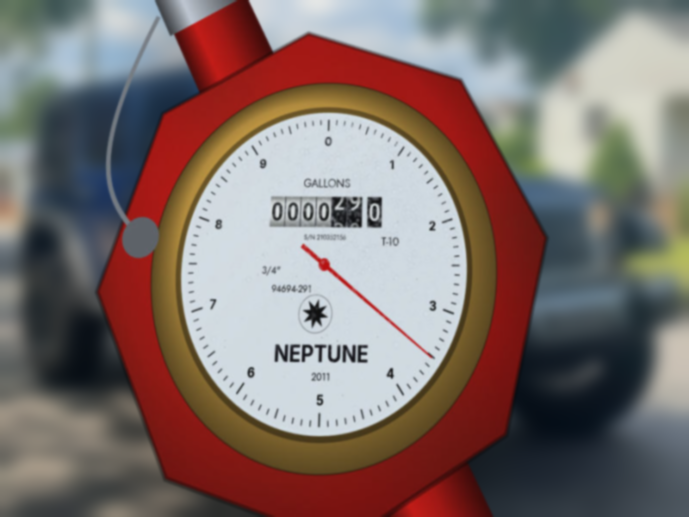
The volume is 293.5 gal
